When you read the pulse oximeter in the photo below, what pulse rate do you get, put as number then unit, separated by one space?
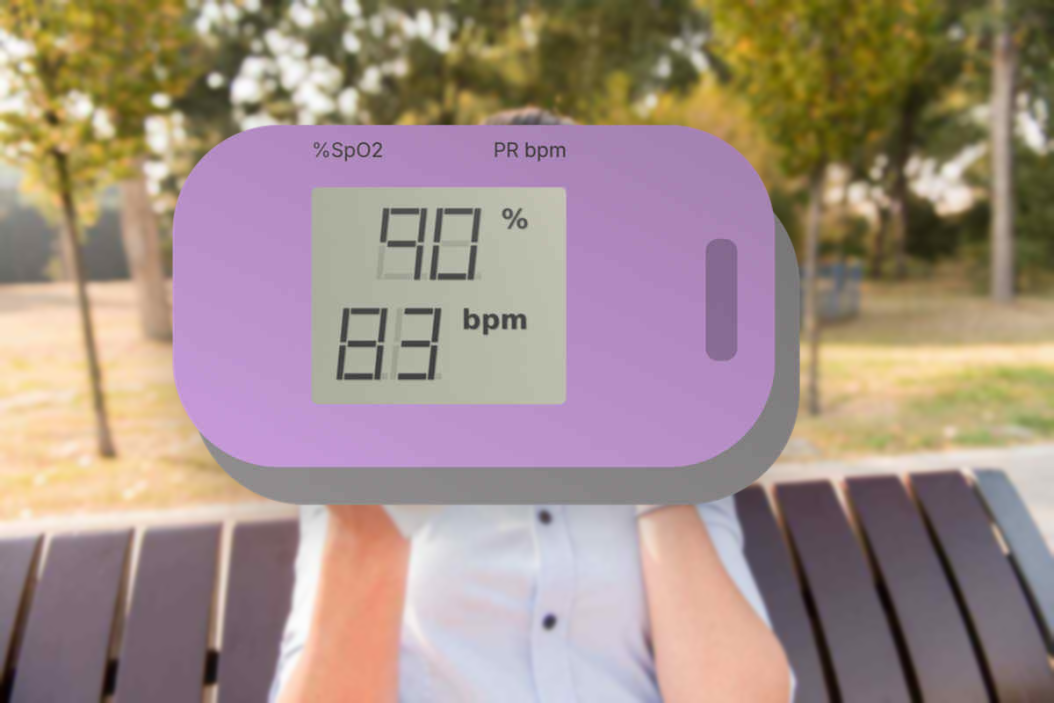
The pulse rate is 83 bpm
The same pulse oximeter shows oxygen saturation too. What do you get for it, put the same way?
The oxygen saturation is 90 %
